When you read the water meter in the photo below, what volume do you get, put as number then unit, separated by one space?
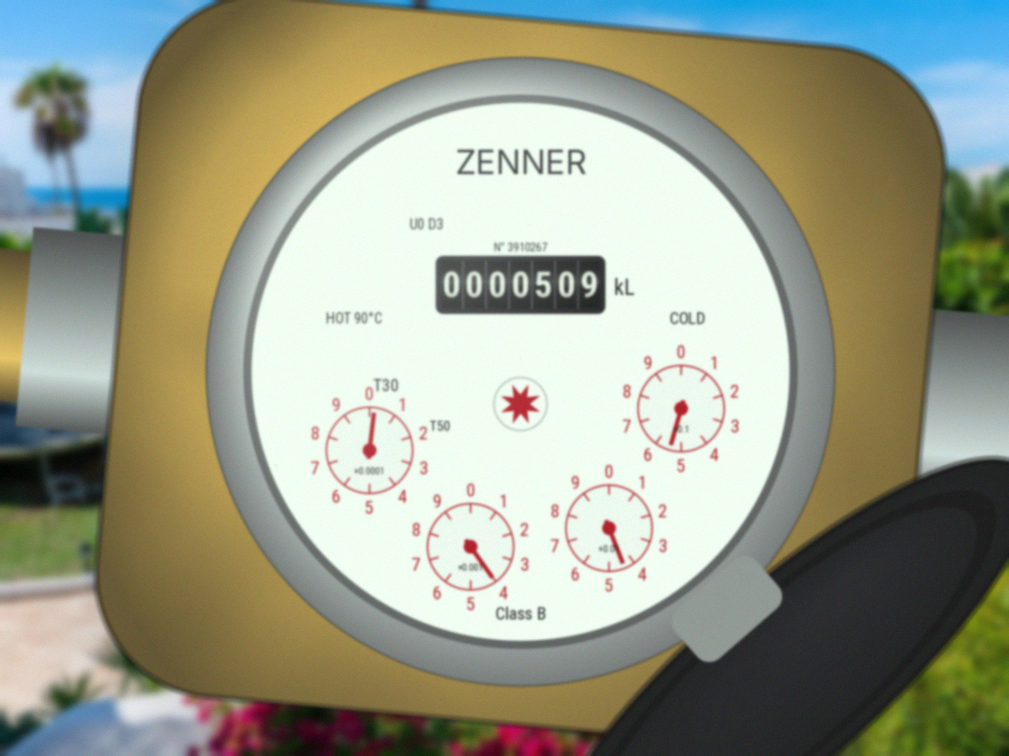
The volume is 509.5440 kL
